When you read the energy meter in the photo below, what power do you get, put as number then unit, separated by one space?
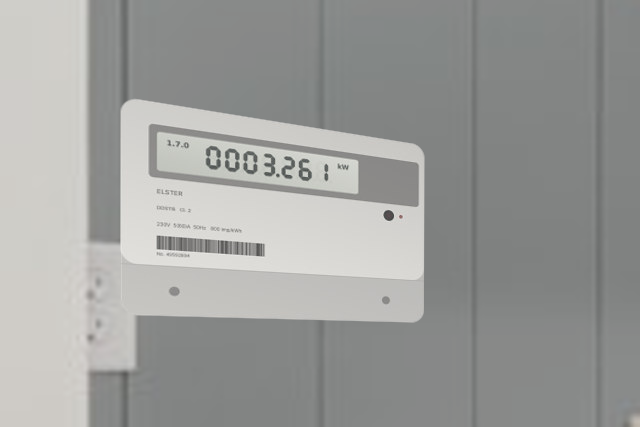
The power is 3.261 kW
